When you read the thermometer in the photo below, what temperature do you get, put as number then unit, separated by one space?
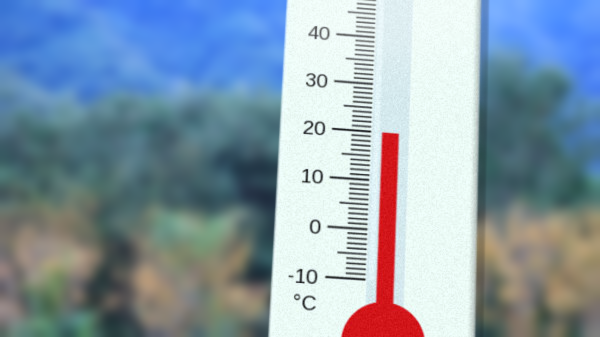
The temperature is 20 °C
